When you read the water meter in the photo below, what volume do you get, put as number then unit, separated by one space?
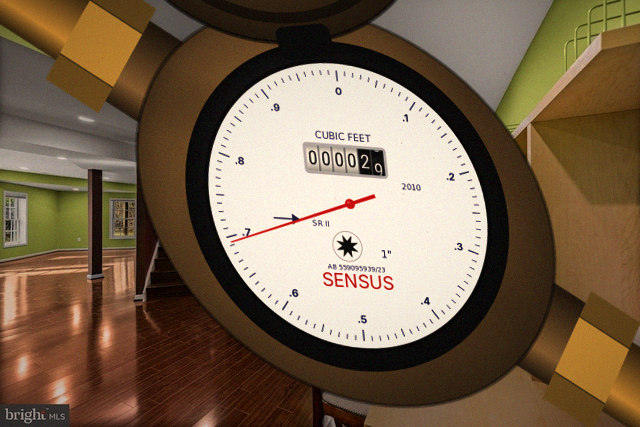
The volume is 28.69 ft³
